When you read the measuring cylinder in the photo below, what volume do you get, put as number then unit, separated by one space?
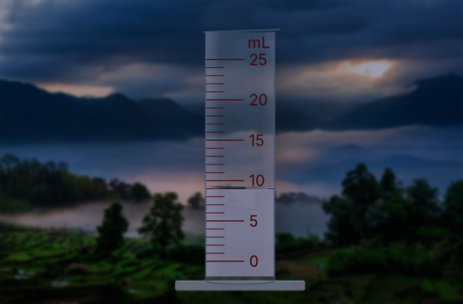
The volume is 9 mL
